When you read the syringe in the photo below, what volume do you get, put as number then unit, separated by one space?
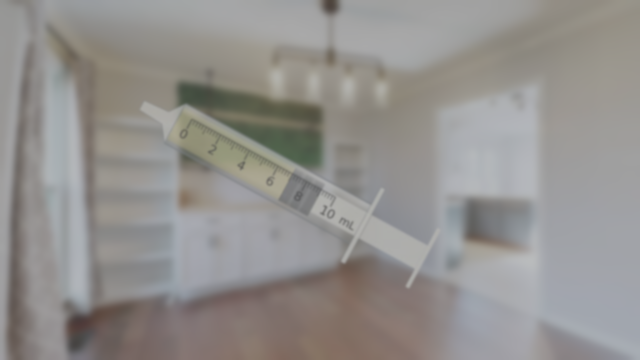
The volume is 7 mL
